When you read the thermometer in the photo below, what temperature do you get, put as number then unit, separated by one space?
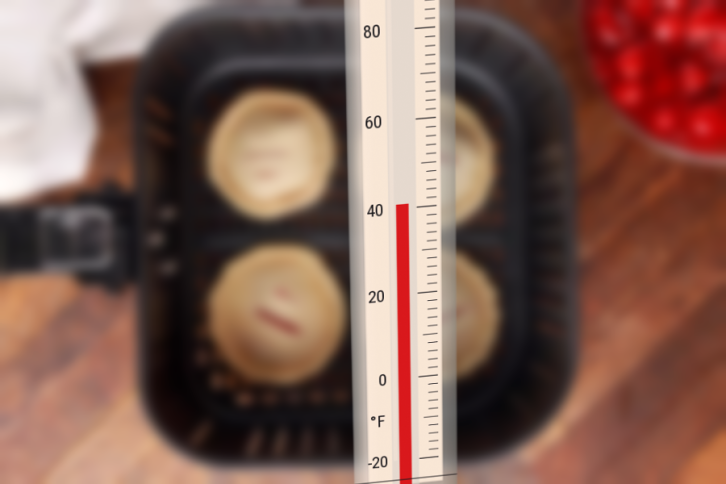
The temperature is 41 °F
